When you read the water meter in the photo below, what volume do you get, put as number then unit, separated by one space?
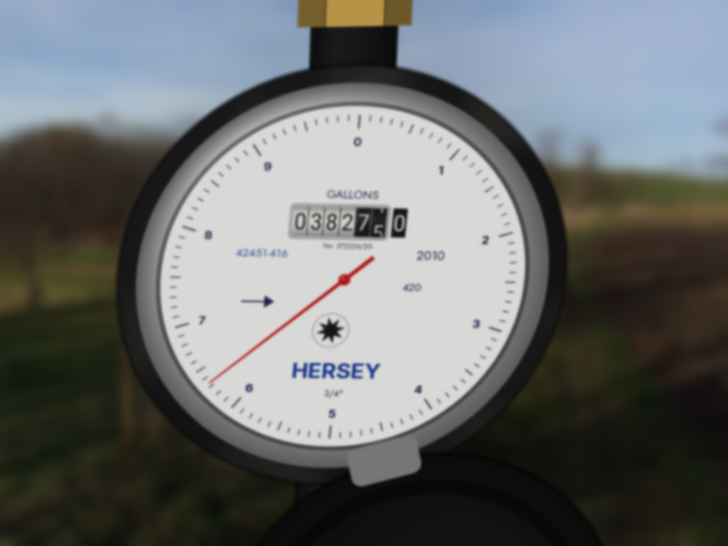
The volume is 382746.3 gal
